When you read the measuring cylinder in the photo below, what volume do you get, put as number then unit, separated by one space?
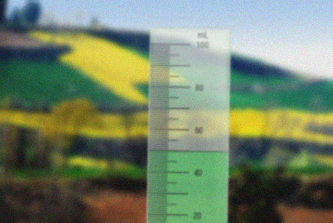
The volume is 50 mL
